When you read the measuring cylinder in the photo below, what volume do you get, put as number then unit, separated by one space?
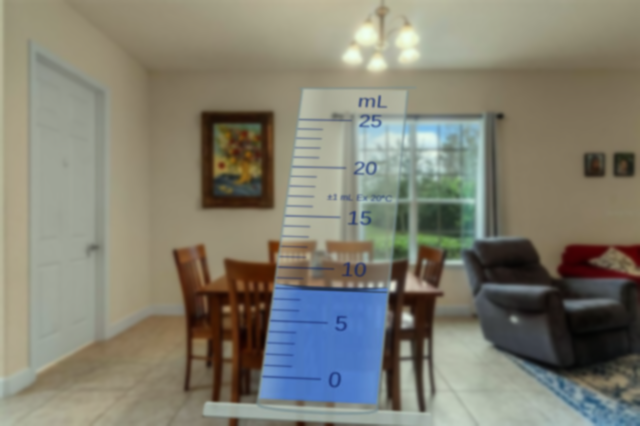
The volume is 8 mL
